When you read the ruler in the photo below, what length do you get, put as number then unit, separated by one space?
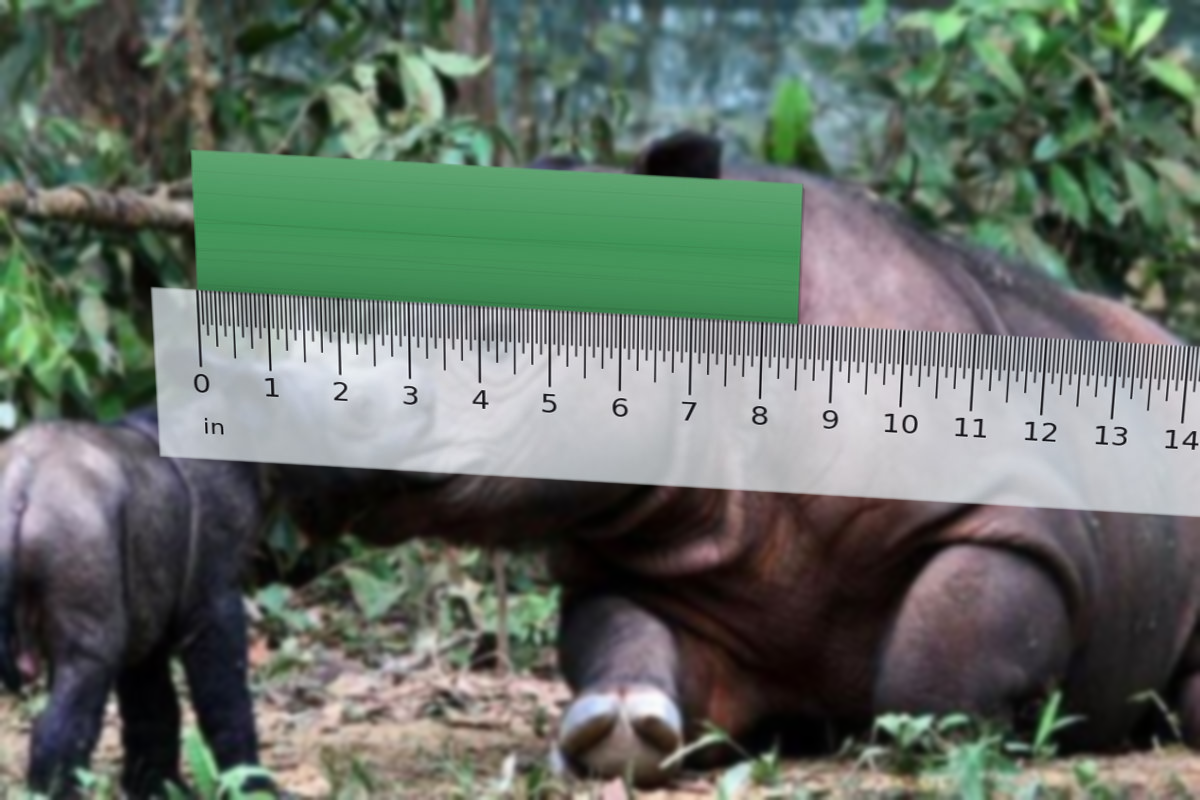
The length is 8.5 in
